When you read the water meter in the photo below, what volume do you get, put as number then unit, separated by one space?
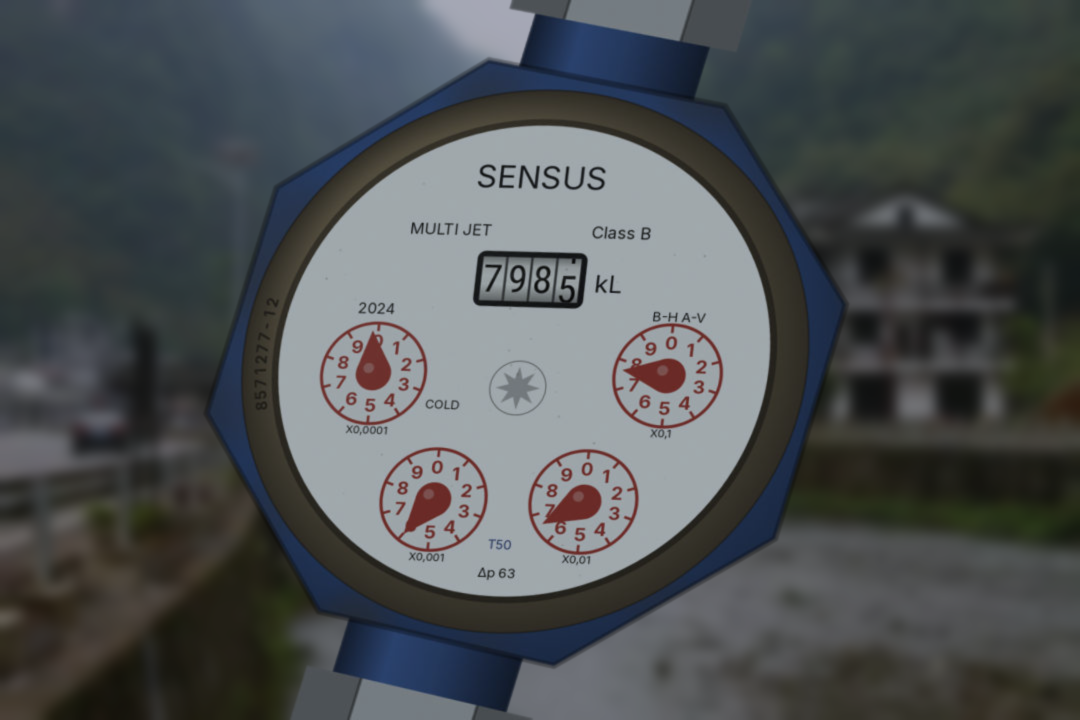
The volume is 7984.7659 kL
